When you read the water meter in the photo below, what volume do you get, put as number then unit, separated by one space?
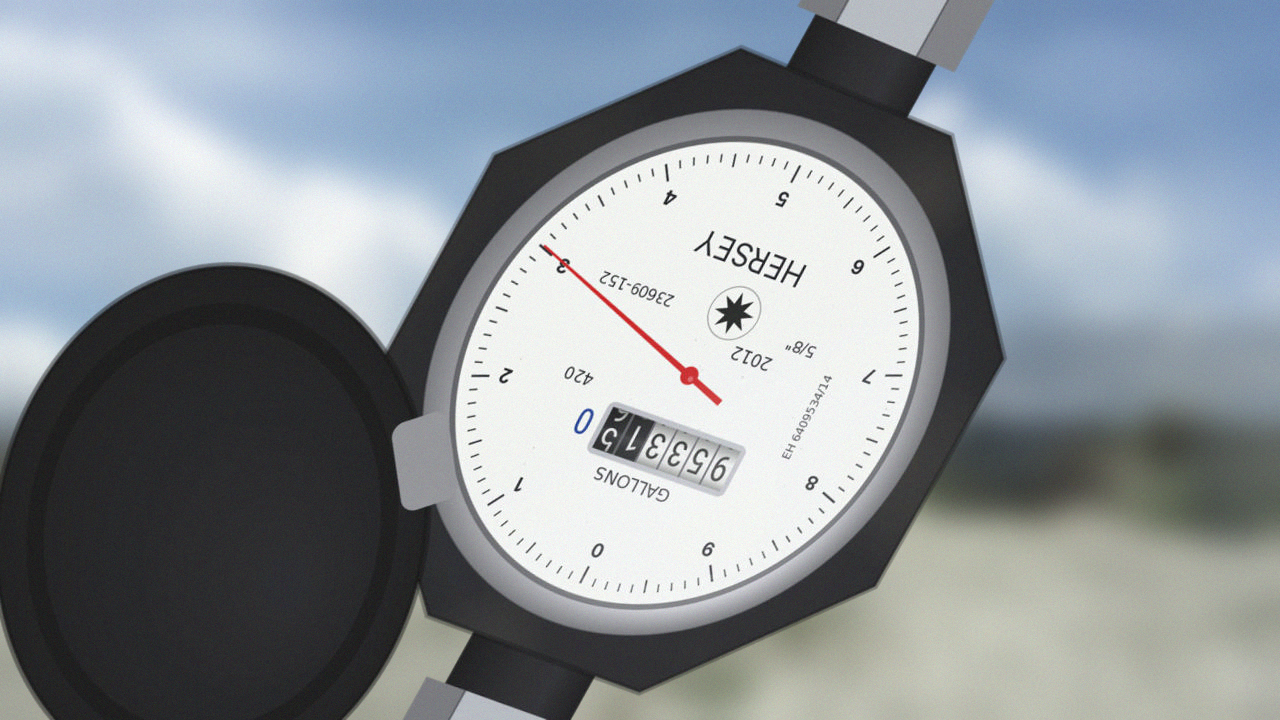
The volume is 9533153.0 gal
